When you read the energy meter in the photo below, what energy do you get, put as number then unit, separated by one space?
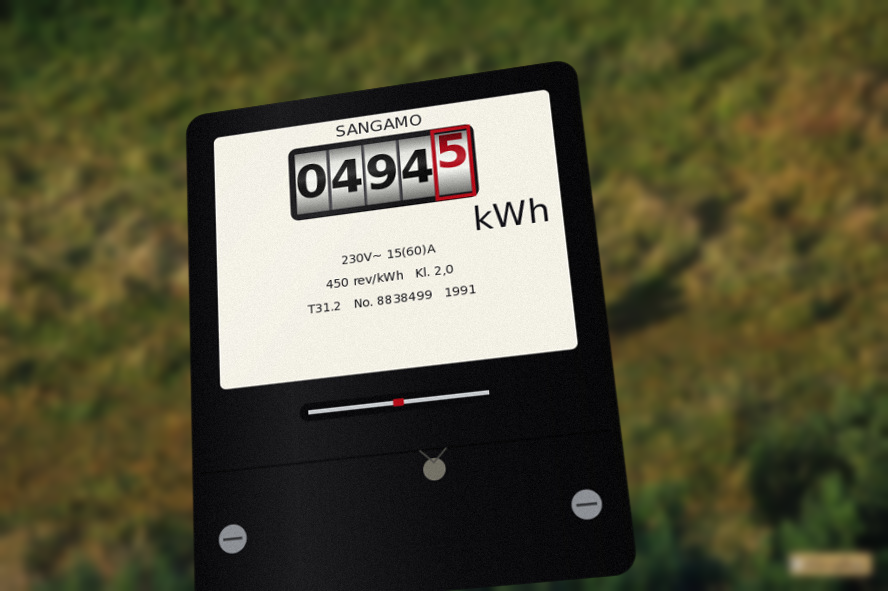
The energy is 494.5 kWh
